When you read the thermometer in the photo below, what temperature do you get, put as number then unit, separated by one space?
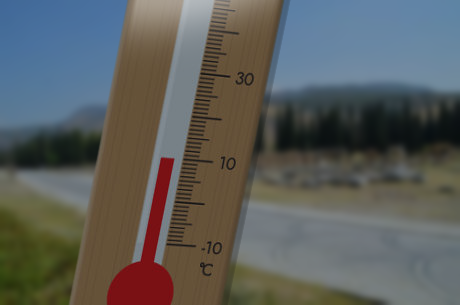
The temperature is 10 °C
